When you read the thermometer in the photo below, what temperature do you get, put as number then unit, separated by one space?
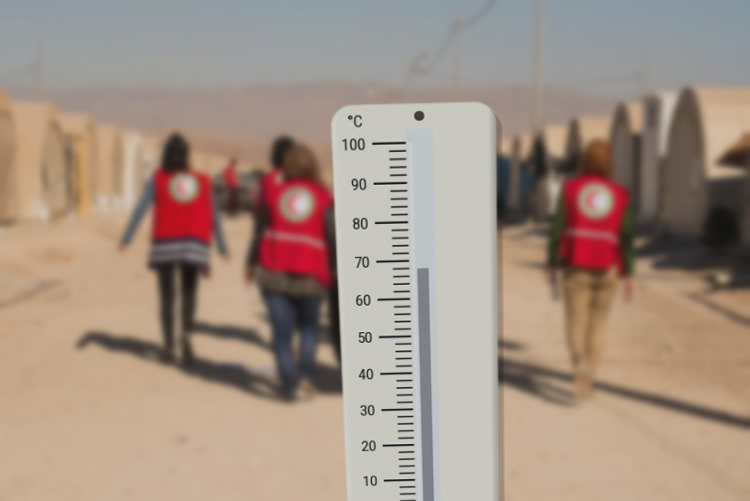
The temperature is 68 °C
